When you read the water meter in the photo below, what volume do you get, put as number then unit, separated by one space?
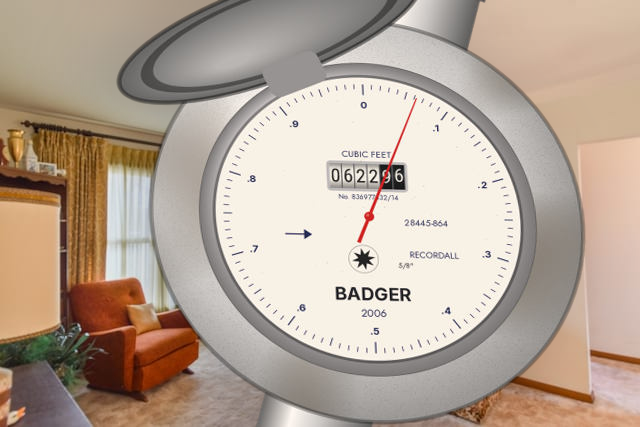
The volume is 62296.06 ft³
